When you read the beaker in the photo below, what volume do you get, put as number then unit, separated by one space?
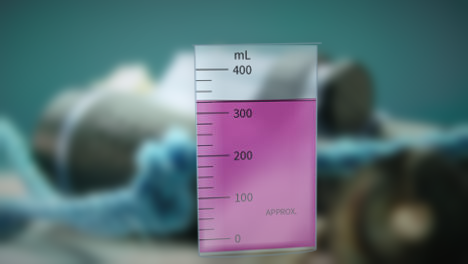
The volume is 325 mL
